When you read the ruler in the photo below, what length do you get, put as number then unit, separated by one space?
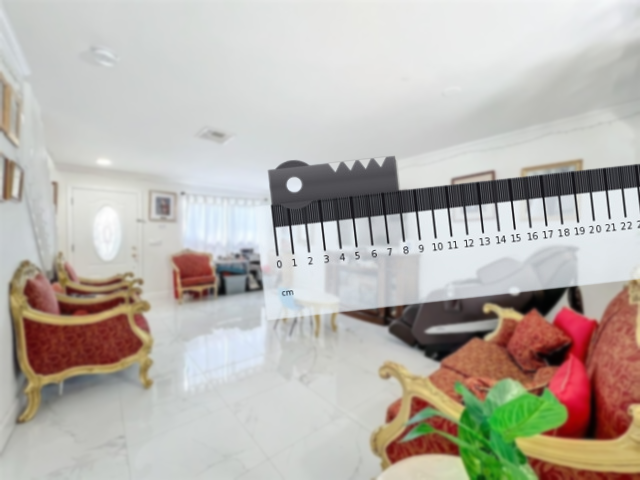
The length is 8 cm
